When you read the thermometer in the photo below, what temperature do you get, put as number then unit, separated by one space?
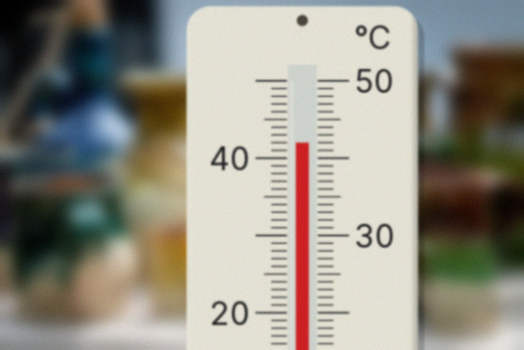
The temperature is 42 °C
